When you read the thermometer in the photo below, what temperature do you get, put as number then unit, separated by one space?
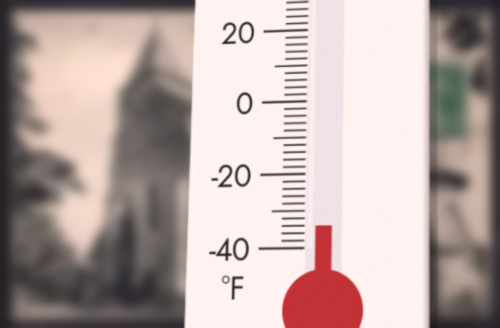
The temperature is -34 °F
